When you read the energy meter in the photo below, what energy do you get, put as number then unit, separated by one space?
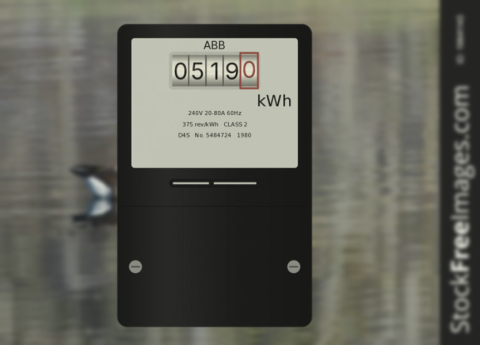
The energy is 519.0 kWh
